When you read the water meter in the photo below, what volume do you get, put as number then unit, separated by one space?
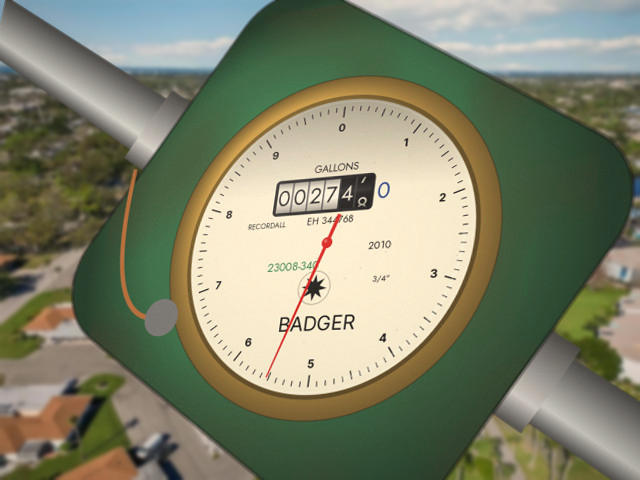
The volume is 27475.5 gal
